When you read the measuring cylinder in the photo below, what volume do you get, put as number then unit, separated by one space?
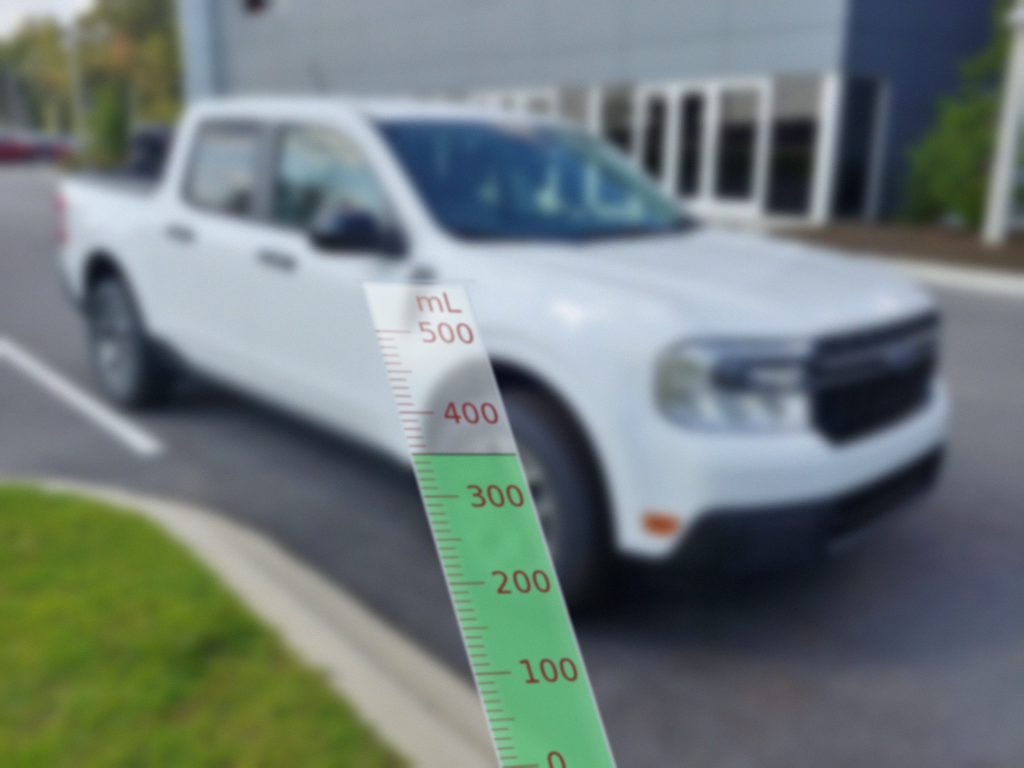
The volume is 350 mL
